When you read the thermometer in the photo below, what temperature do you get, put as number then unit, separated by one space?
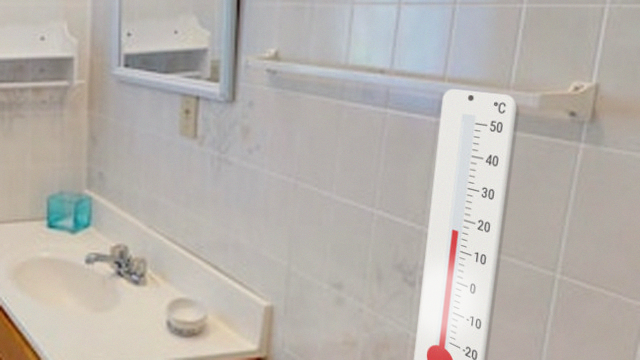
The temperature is 16 °C
